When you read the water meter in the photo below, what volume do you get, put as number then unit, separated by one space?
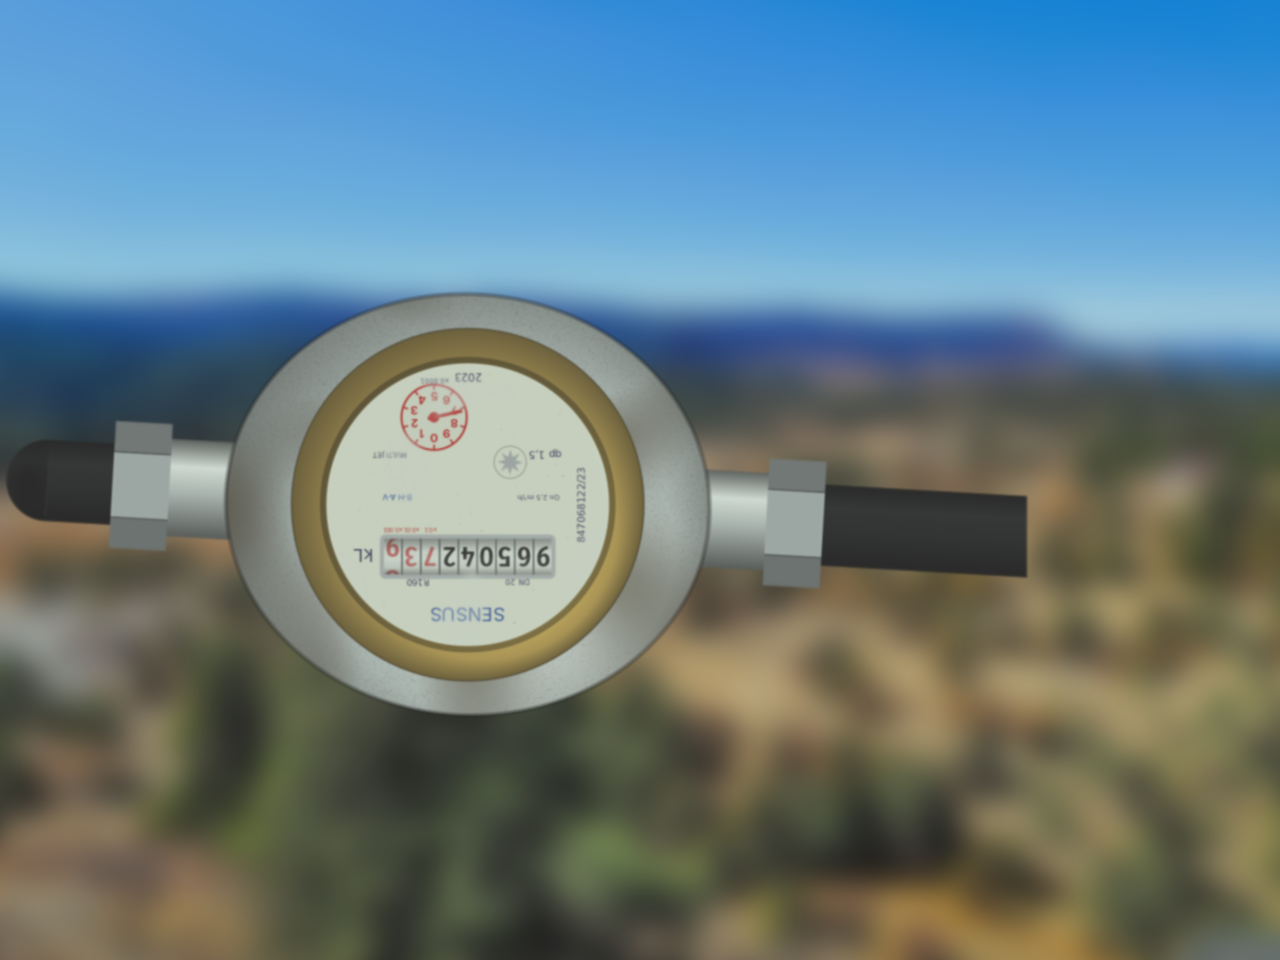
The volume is 965042.7387 kL
